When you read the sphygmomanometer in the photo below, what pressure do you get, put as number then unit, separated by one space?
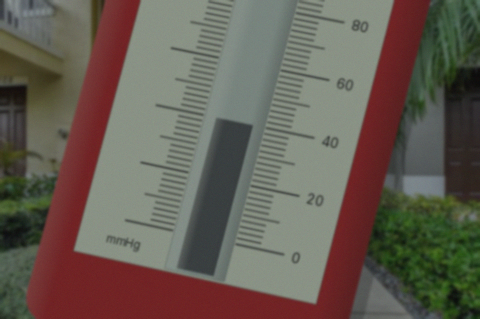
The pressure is 40 mmHg
